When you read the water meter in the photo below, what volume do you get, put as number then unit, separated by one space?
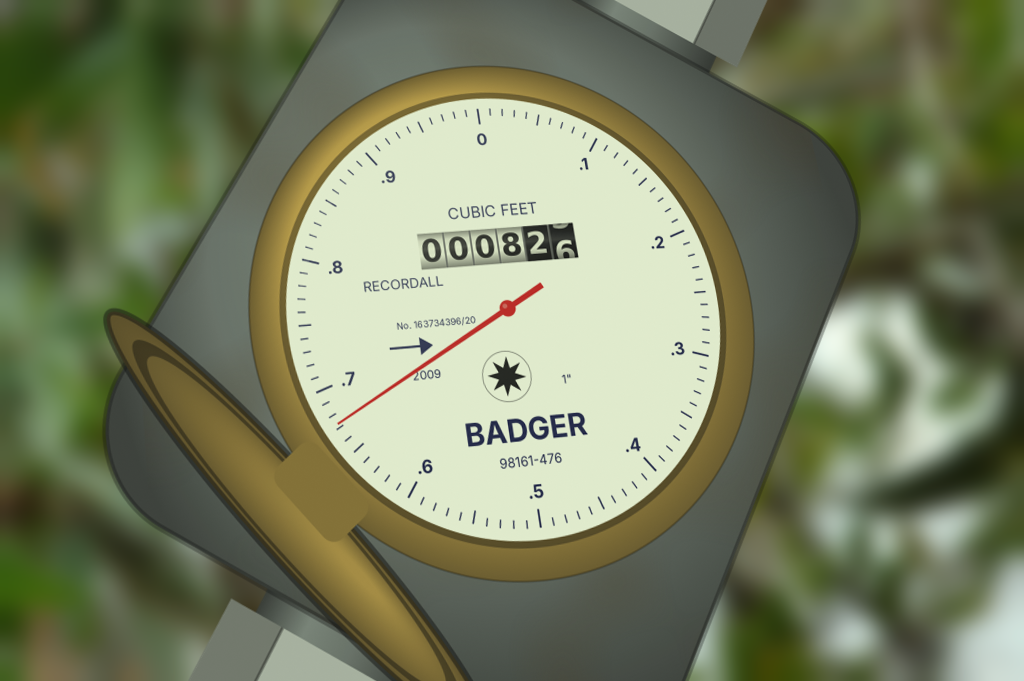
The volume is 825.67 ft³
